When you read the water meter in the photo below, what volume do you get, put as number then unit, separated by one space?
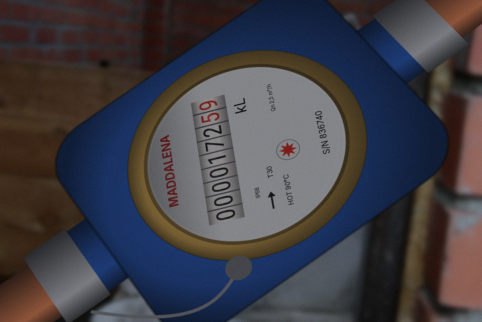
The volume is 172.59 kL
